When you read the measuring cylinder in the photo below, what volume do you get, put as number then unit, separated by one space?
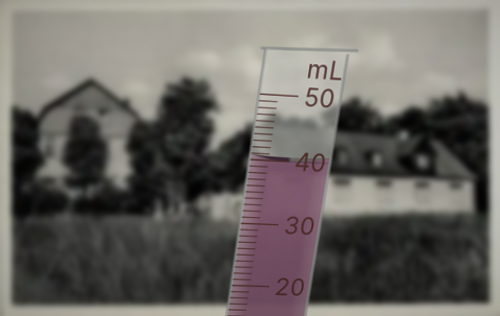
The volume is 40 mL
